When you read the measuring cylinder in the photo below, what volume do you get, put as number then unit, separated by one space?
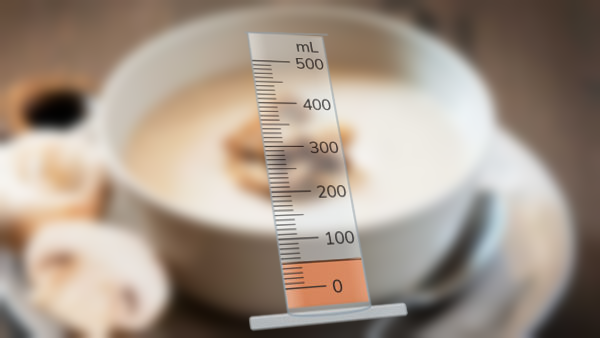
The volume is 50 mL
